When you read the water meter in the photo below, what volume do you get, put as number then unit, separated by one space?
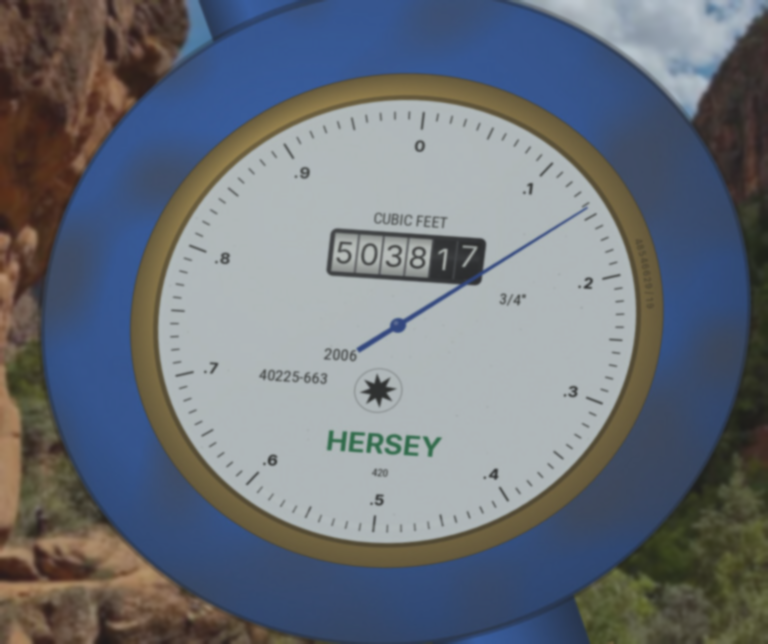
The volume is 503817.14 ft³
